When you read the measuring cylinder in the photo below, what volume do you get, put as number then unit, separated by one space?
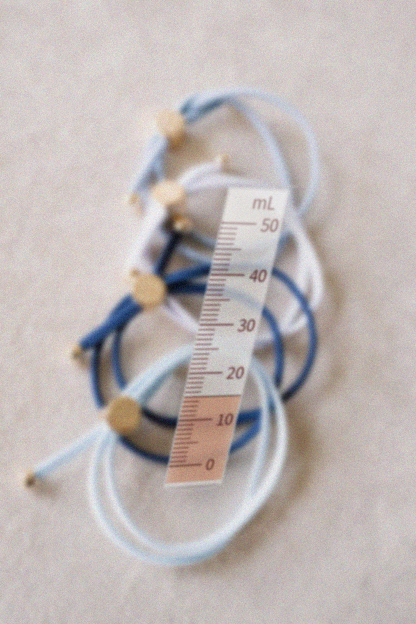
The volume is 15 mL
